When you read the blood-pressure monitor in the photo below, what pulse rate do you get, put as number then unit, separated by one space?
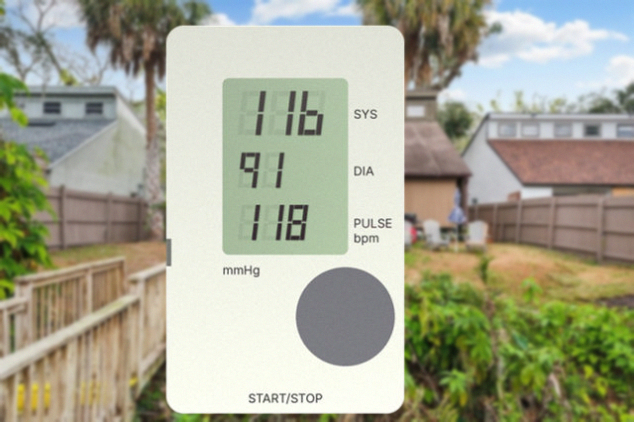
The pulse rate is 118 bpm
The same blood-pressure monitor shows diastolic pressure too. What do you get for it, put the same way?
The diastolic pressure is 91 mmHg
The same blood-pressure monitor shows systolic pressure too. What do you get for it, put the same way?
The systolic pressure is 116 mmHg
